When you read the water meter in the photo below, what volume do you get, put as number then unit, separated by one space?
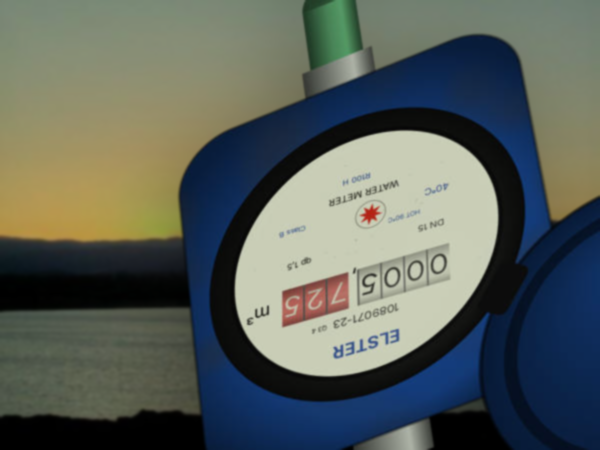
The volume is 5.725 m³
